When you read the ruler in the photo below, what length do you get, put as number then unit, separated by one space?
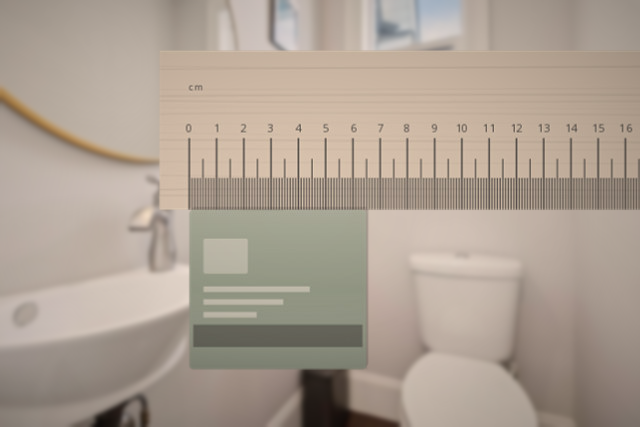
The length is 6.5 cm
